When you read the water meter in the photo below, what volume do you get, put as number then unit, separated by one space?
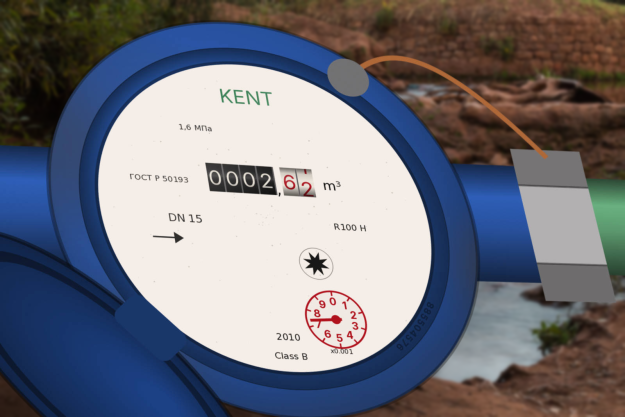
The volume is 2.617 m³
